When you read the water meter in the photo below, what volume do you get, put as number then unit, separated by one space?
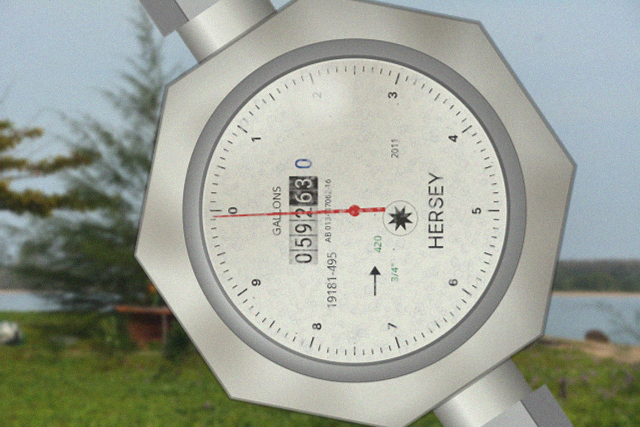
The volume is 592629.9 gal
